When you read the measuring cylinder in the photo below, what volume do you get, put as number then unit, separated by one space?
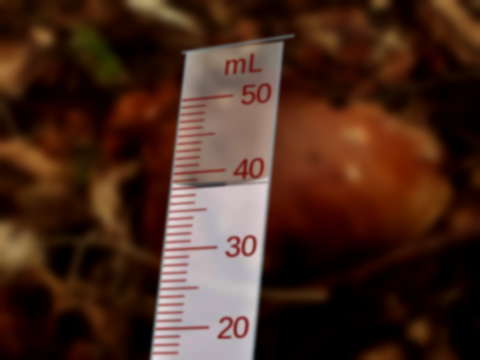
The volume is 38 mL
